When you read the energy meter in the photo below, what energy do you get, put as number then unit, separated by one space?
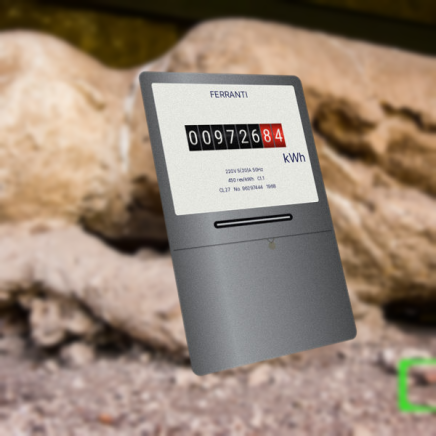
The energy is 9726.84 kWh
